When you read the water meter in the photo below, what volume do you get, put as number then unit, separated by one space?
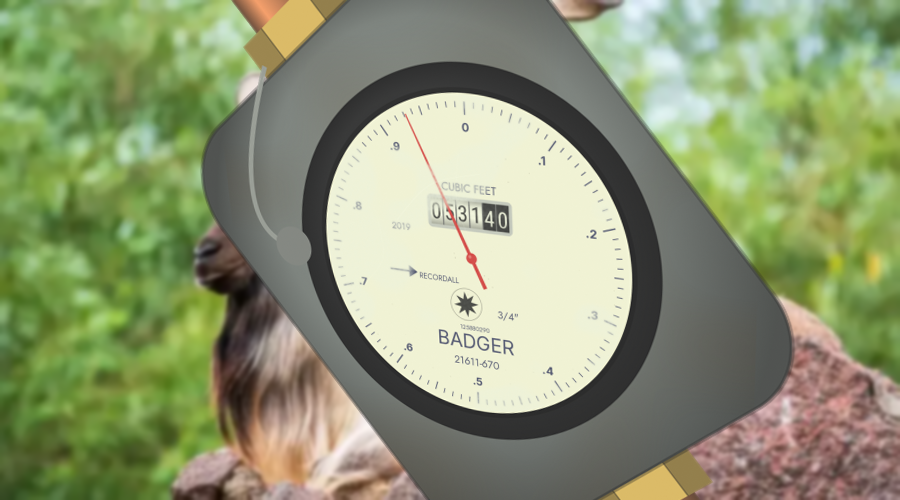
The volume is 53139.93 ft³
